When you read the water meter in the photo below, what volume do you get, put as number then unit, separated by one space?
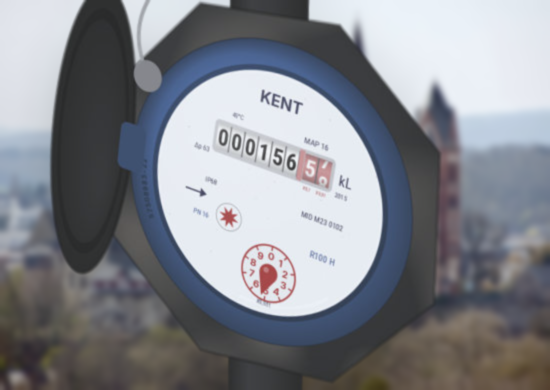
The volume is 156.575 kL
